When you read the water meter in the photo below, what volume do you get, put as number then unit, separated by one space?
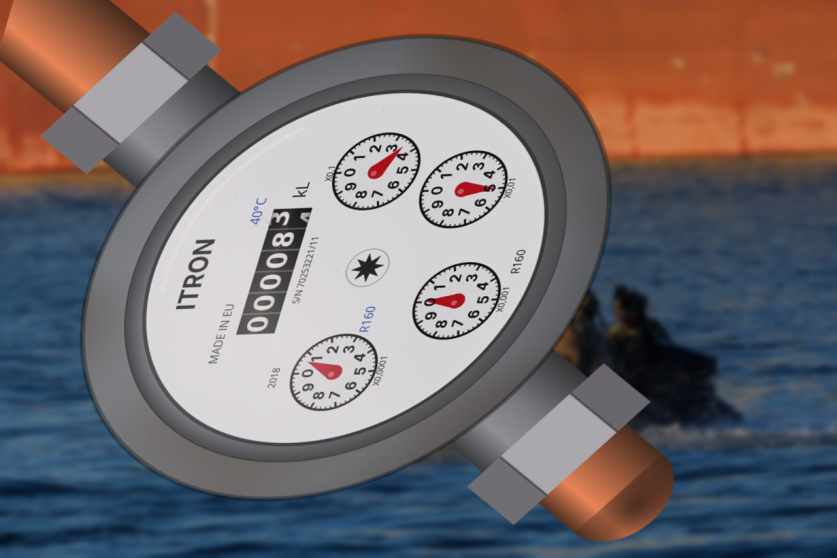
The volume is 83.3500 kL
